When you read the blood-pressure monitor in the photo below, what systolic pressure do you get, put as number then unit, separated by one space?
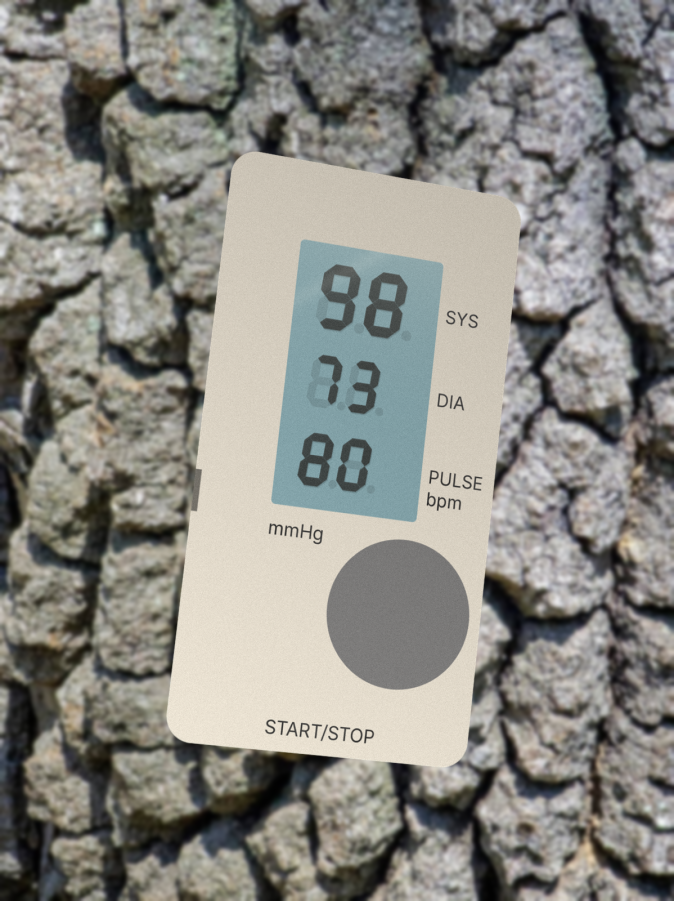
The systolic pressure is 98 mmHg
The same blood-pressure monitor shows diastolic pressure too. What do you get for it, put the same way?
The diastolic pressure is 73 mmHg
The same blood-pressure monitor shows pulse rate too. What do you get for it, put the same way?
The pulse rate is 80 bpm
